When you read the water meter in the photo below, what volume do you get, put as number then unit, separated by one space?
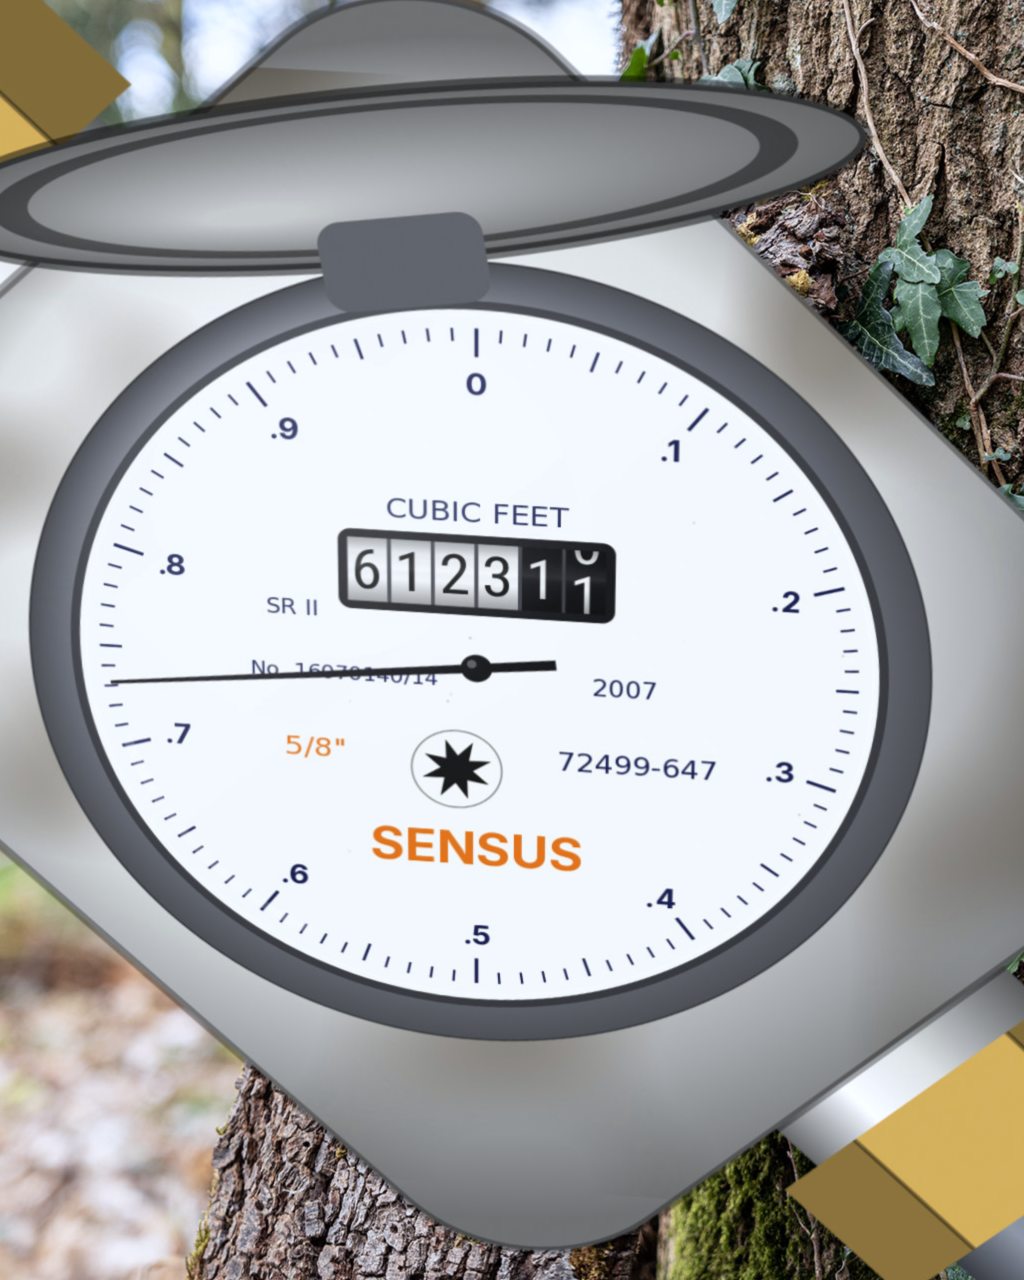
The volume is 612310.73 ft³
